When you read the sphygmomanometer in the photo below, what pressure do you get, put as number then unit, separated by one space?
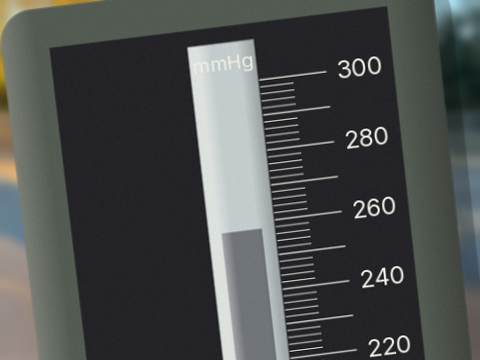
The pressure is 258 mmHg
